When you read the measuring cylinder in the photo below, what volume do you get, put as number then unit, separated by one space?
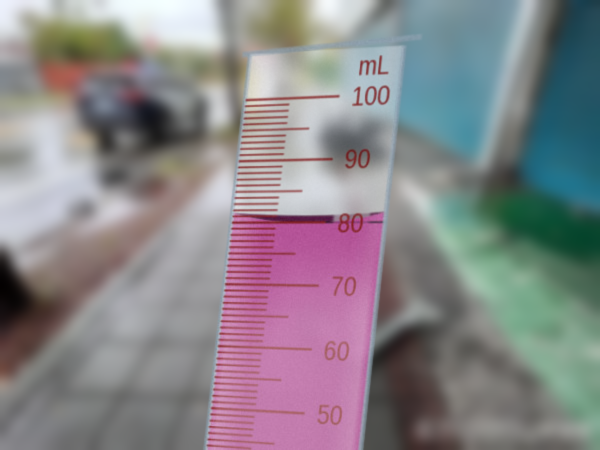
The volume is 80 mL
